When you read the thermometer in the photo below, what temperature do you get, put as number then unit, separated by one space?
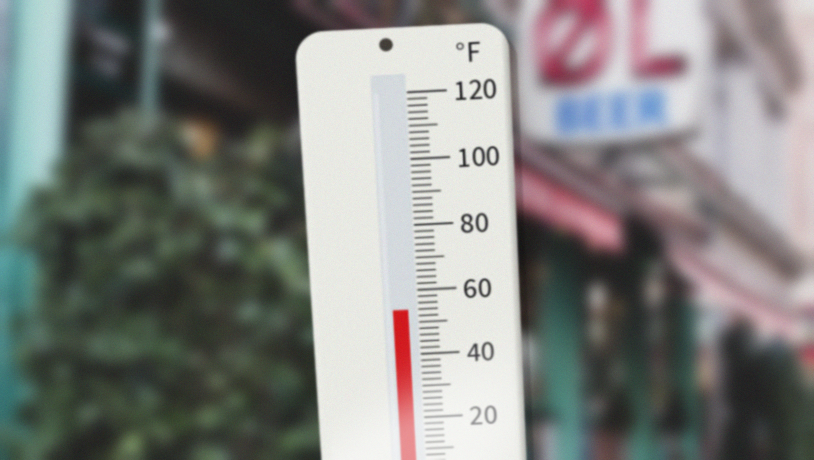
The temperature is 54 °F
